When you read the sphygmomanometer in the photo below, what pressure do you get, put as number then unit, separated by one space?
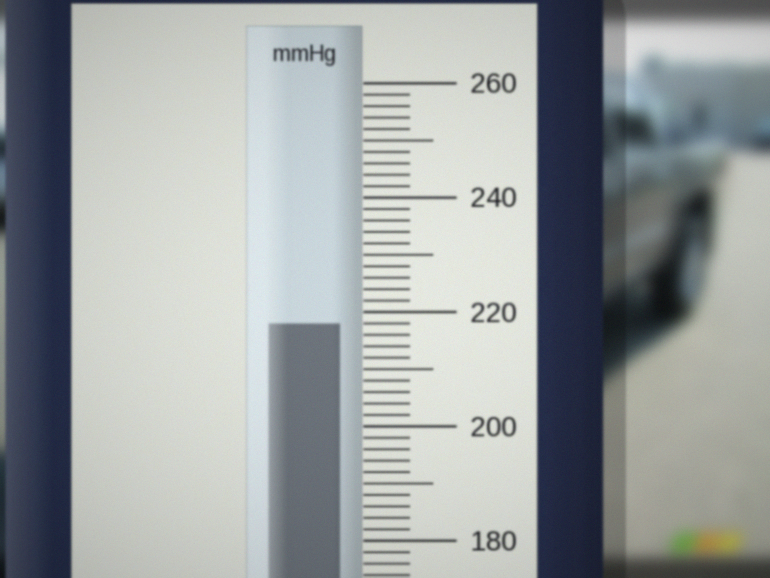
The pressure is 218 mmHg
